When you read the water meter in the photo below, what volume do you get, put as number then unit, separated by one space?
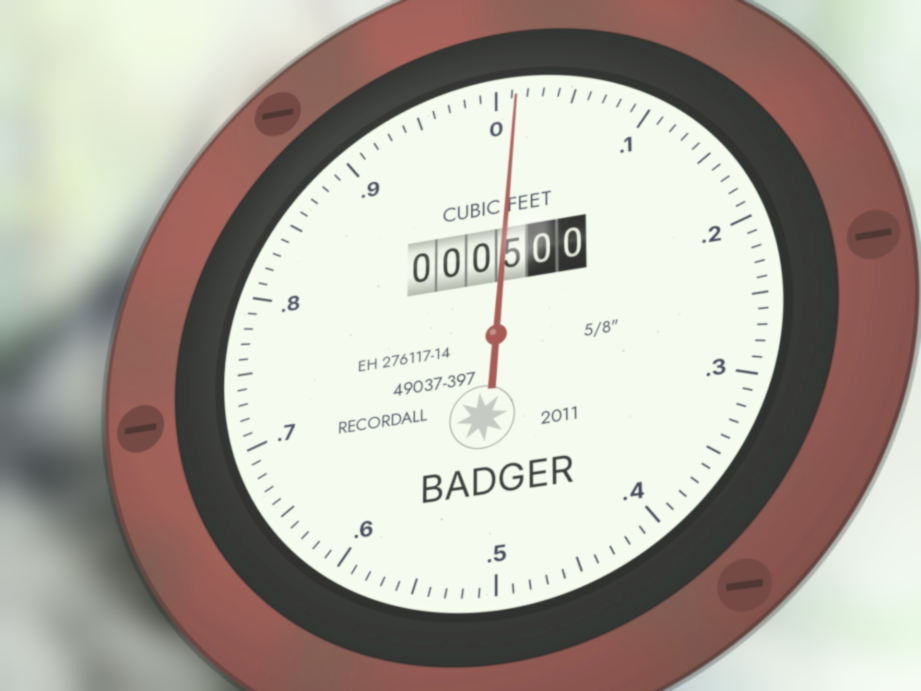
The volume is 500.01 ft³
